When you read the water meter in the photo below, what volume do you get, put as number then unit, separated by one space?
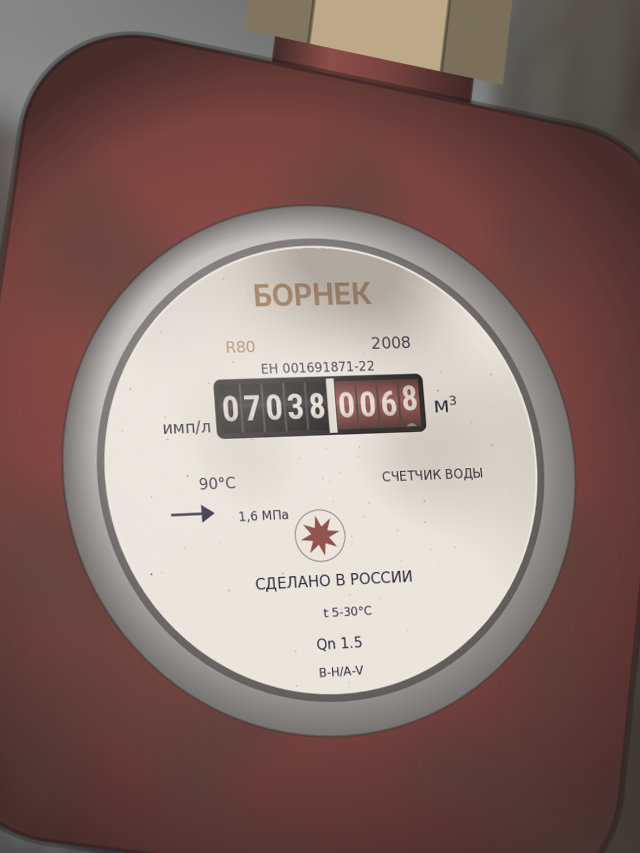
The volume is 7038.0068 m³
